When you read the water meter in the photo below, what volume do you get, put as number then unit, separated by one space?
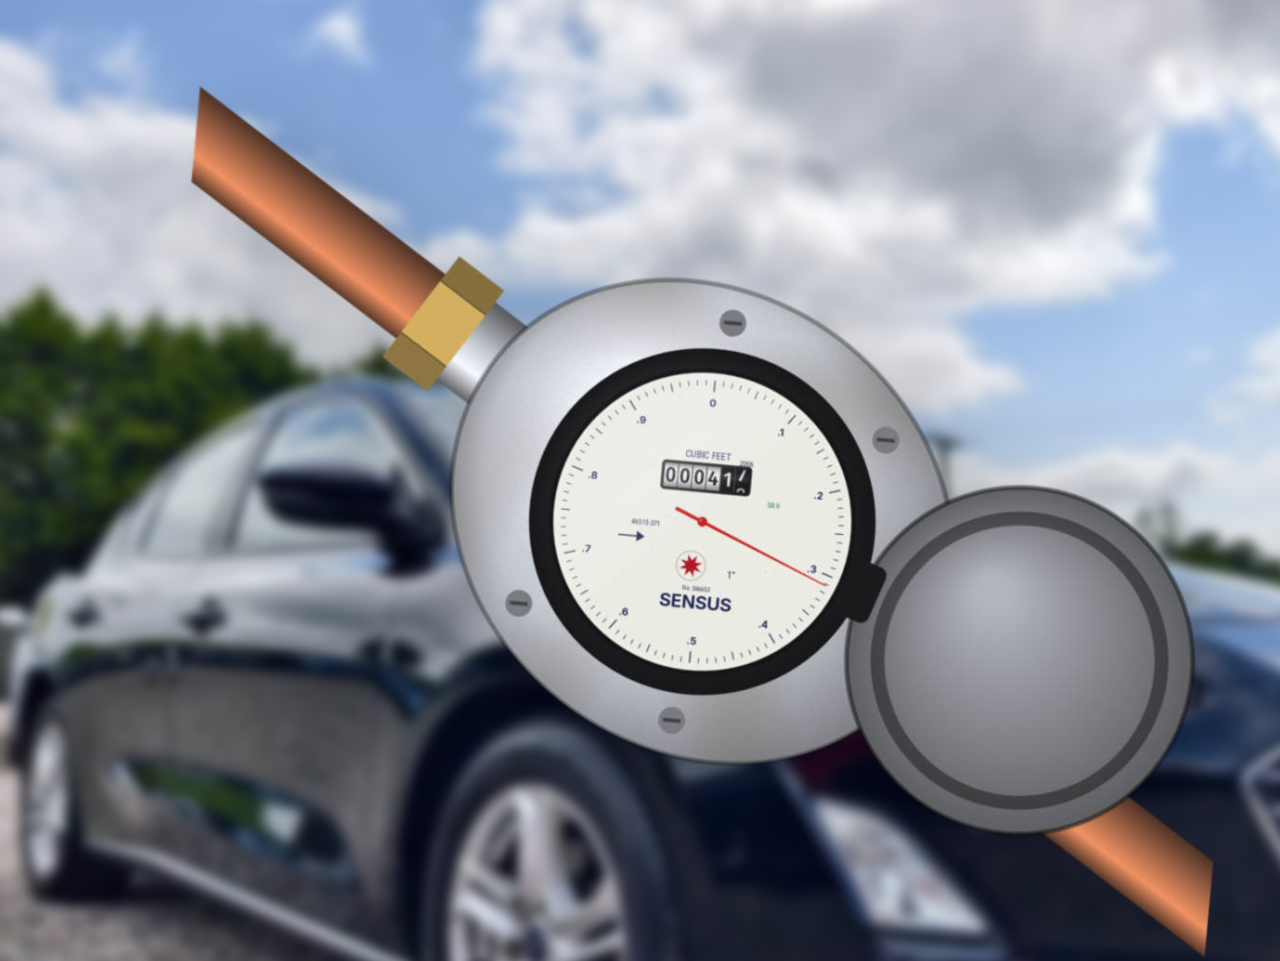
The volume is 417.31 ft³
